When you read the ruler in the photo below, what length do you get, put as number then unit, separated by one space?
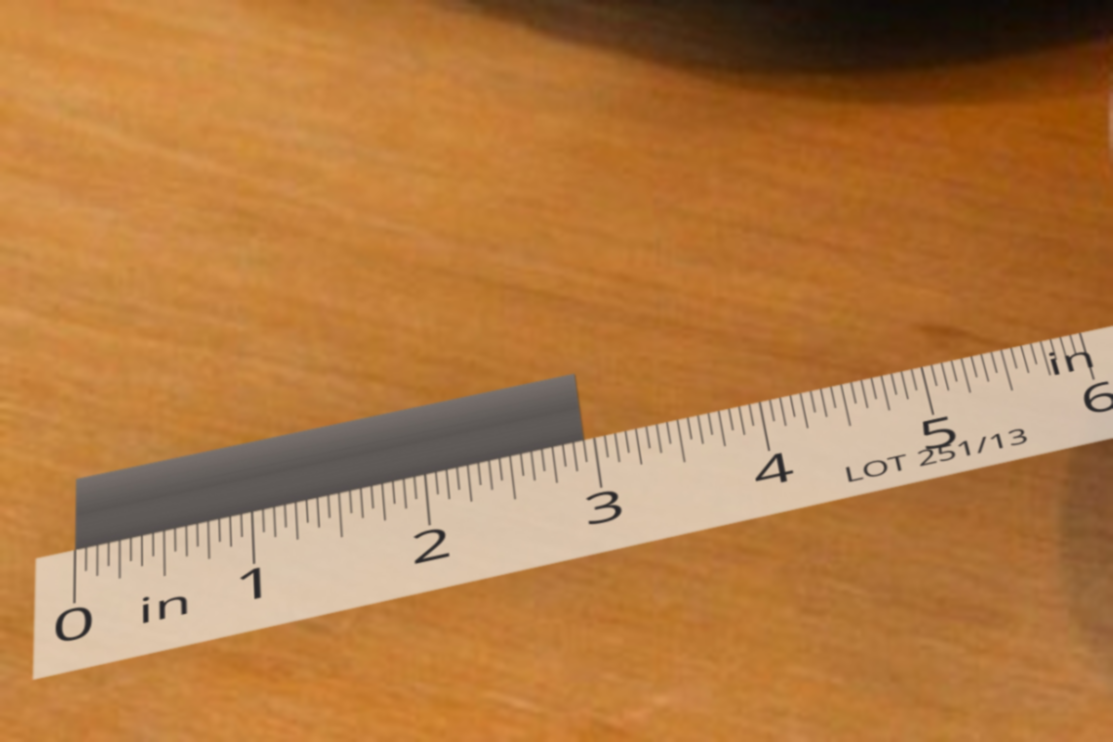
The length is 2.9375 in
